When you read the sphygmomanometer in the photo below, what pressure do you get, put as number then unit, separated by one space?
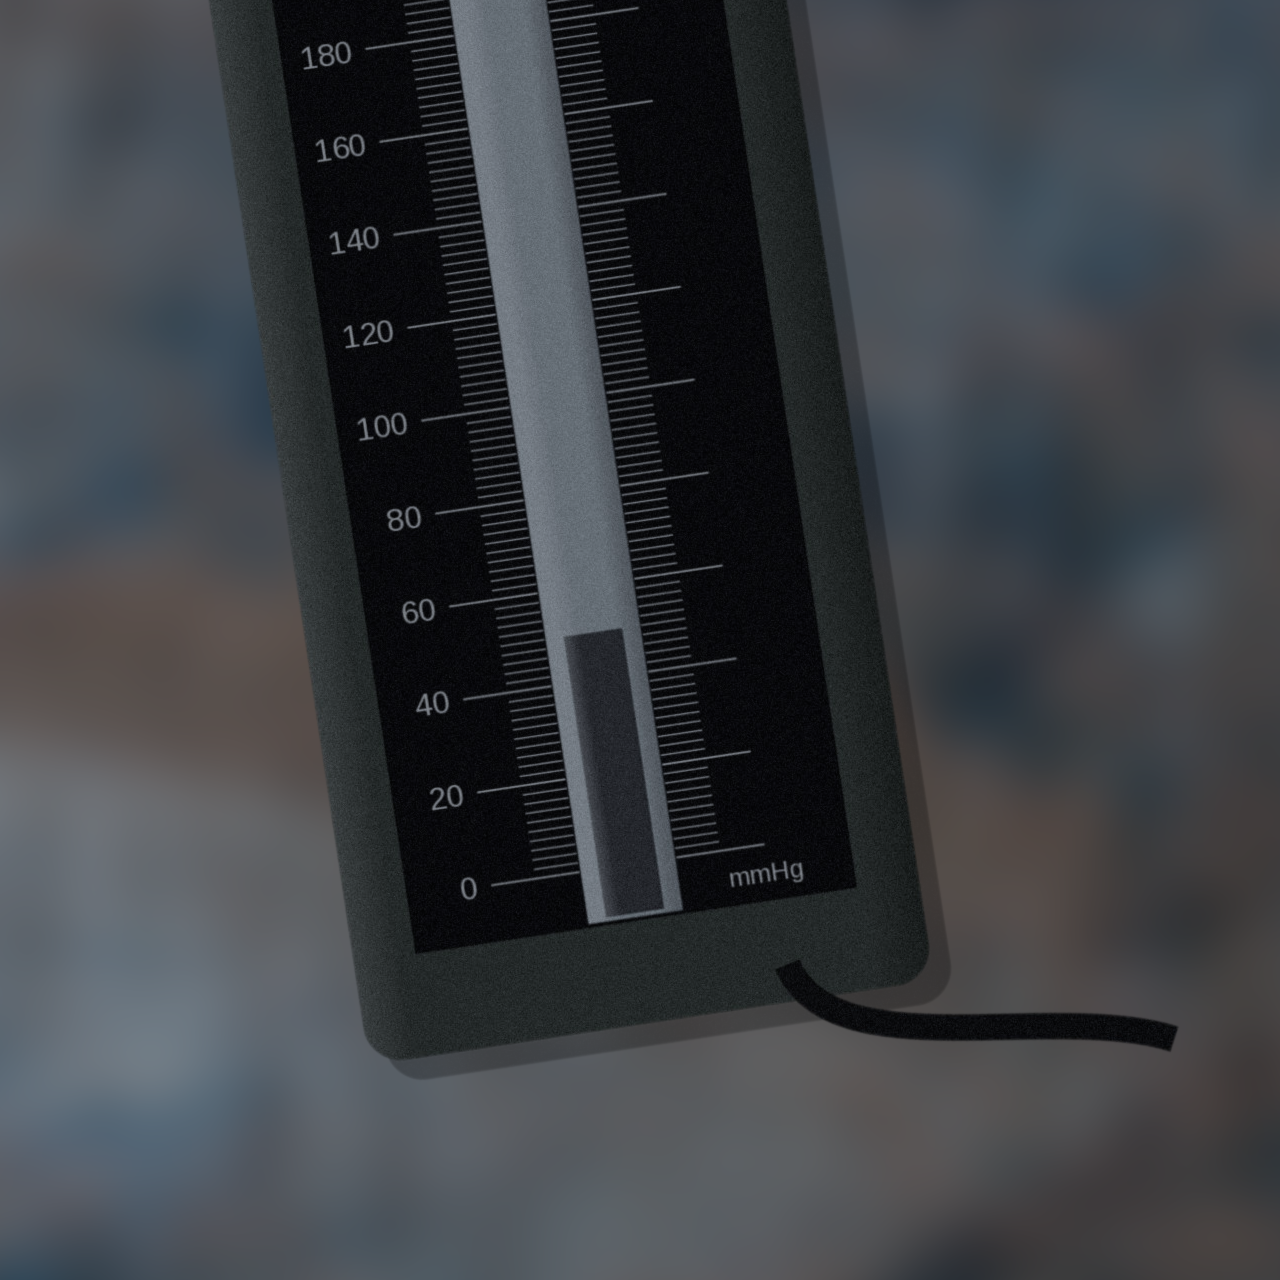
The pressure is 50 mmHg
